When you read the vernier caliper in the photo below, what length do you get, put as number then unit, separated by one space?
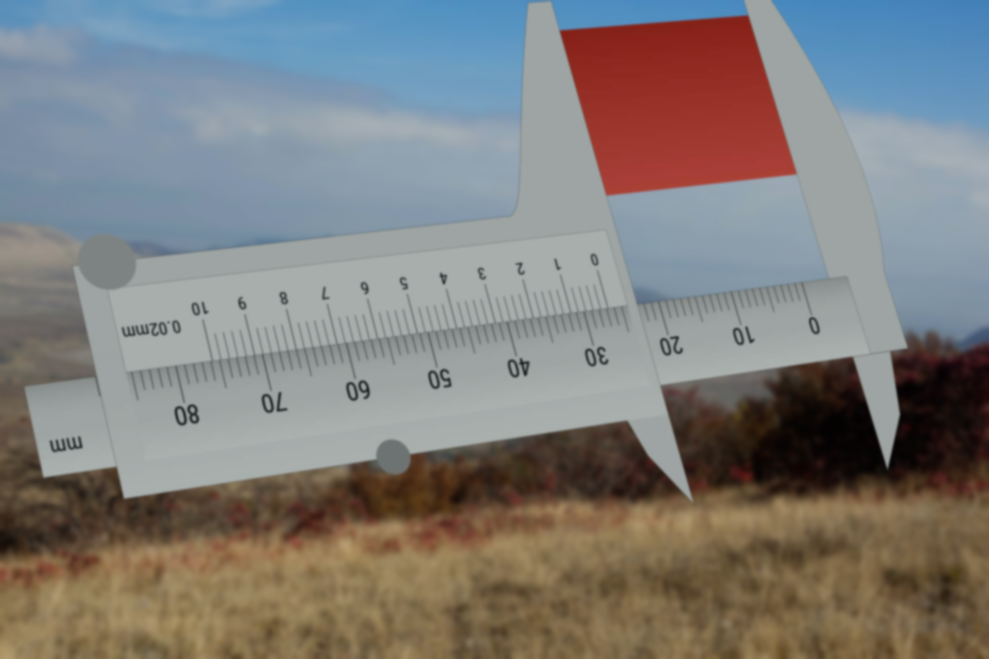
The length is 26.8 mm
